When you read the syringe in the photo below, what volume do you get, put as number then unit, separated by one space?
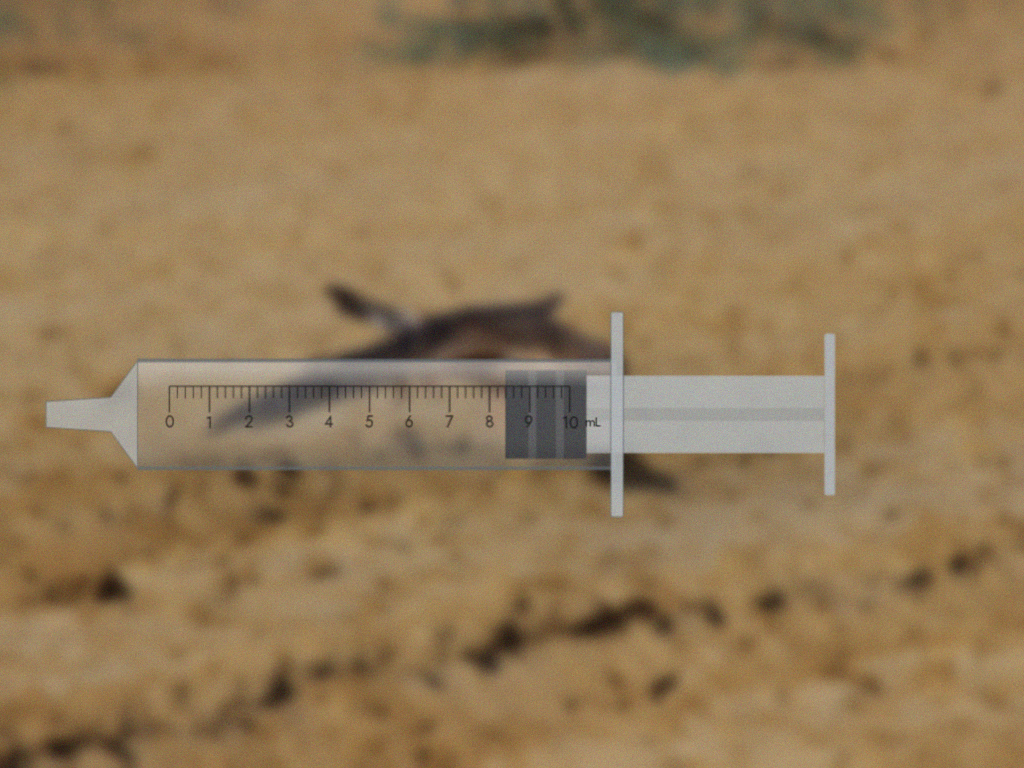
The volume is 8.4 mL
